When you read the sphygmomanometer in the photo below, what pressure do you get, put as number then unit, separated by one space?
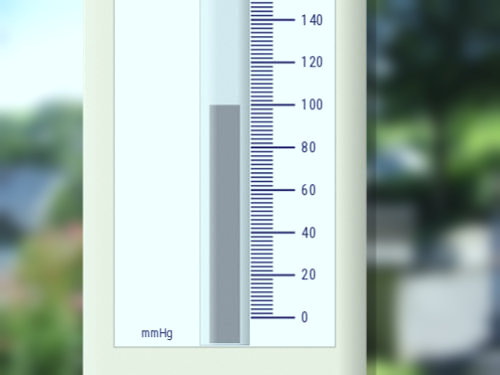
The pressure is 100 mmHg
